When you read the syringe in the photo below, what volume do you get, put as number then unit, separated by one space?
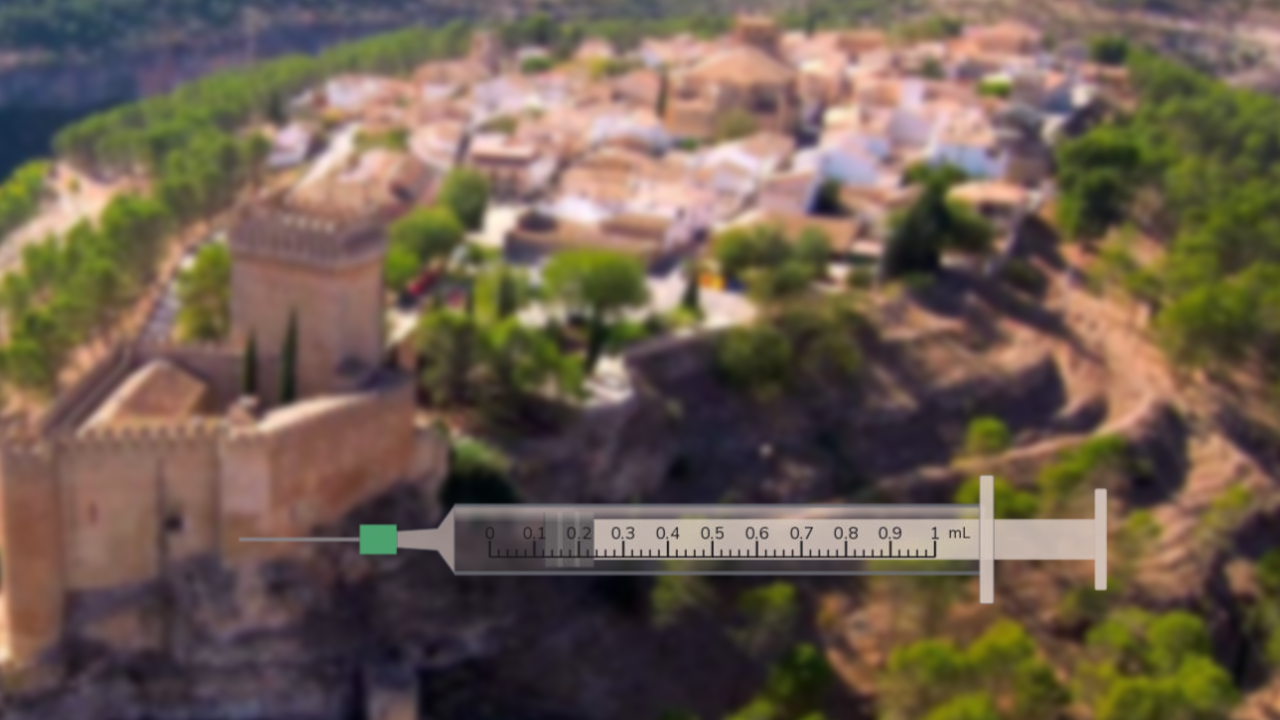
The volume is 0.12 mL
